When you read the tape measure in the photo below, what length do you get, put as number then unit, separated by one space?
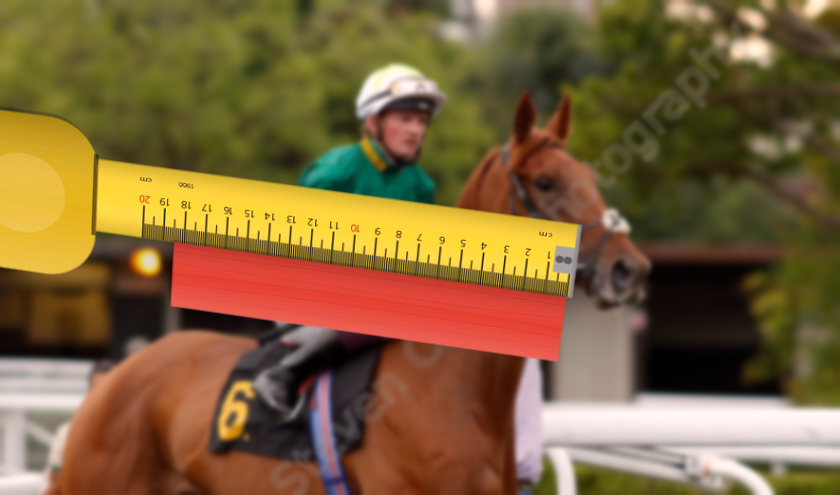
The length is 18.5 cm
